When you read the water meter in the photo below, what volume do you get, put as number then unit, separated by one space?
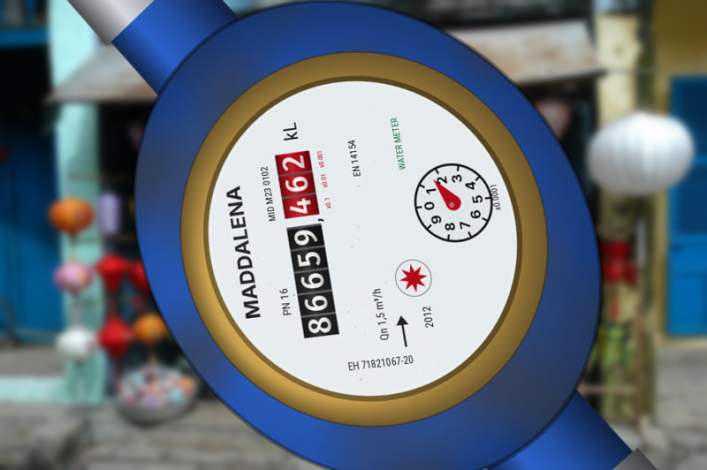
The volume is 86659.4621 kL
